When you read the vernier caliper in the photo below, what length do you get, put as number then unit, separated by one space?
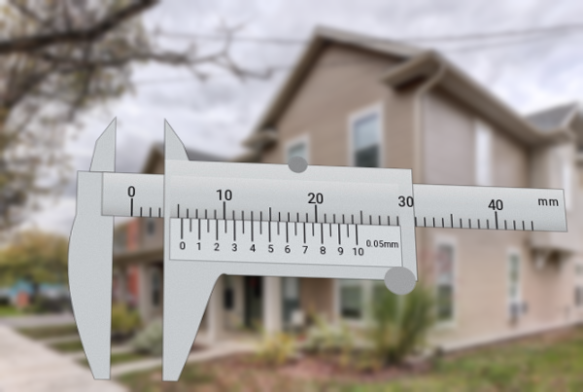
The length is 5.4 mm
